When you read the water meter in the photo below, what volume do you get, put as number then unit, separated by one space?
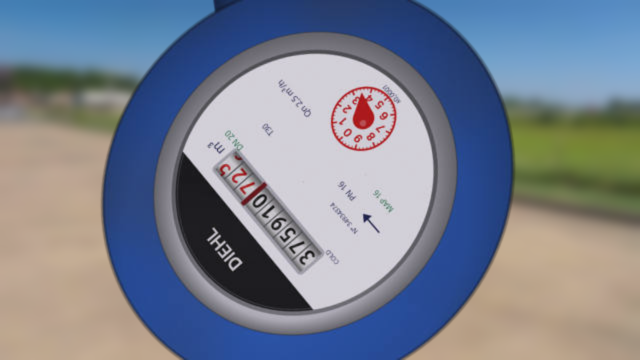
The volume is 375910.7253 m³
